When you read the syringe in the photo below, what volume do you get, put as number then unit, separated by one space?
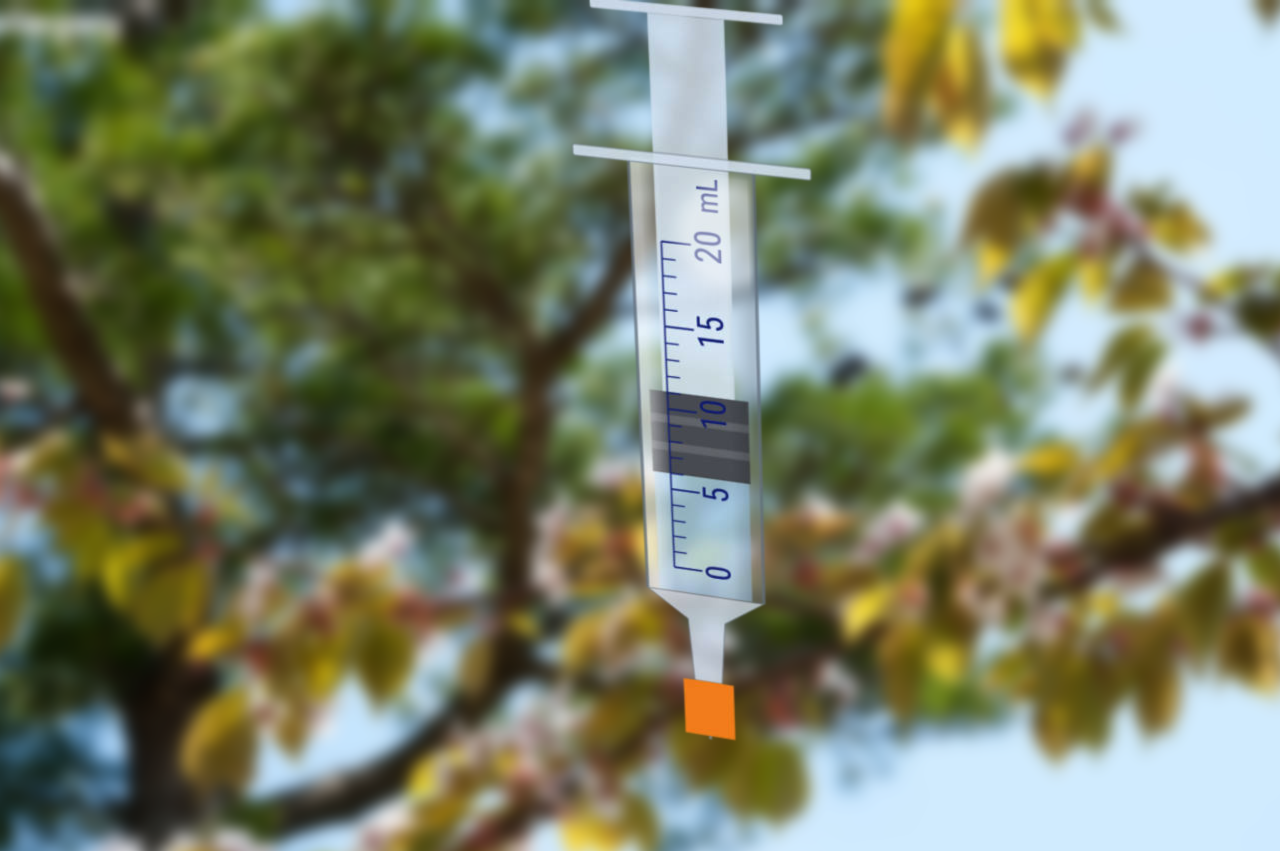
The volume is 6 mL
